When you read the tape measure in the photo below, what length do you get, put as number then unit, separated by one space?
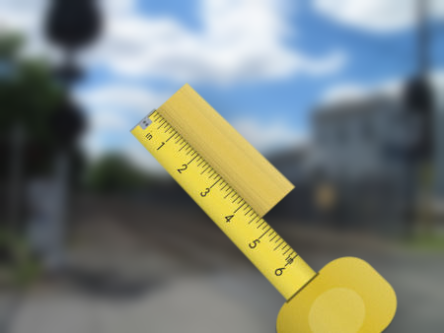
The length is 4.625 in
